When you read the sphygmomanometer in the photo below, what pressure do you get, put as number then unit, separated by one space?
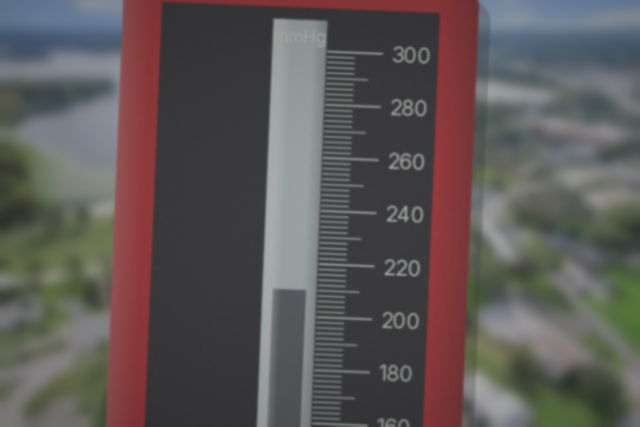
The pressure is 210 mmHg
